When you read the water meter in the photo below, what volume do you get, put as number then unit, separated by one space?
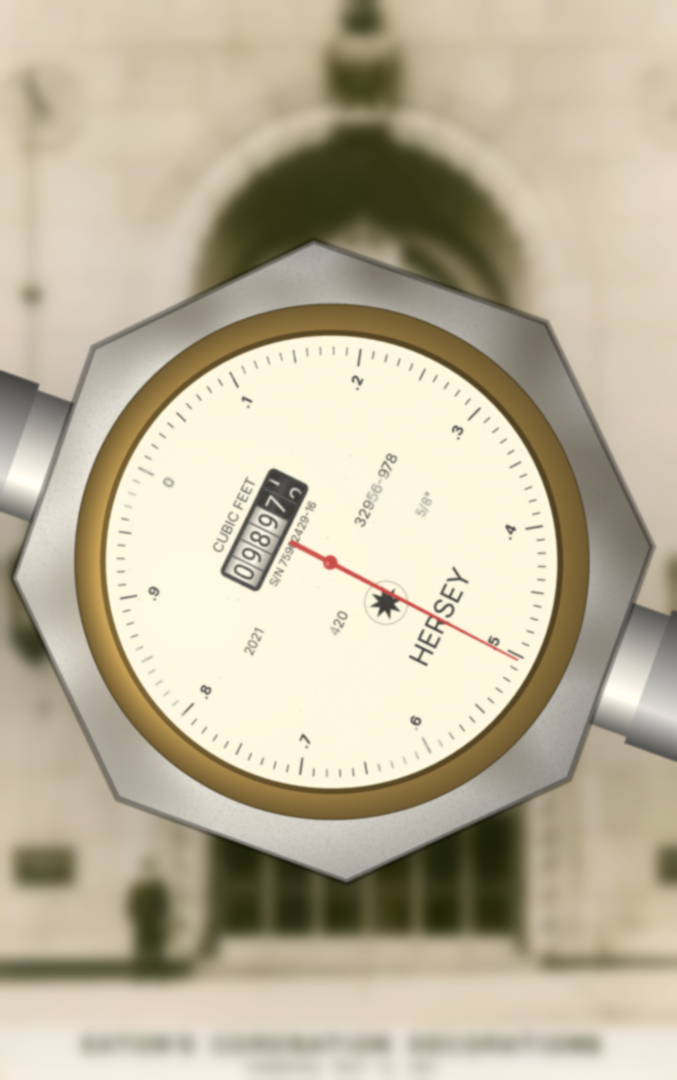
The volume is 98971.50 ft³
